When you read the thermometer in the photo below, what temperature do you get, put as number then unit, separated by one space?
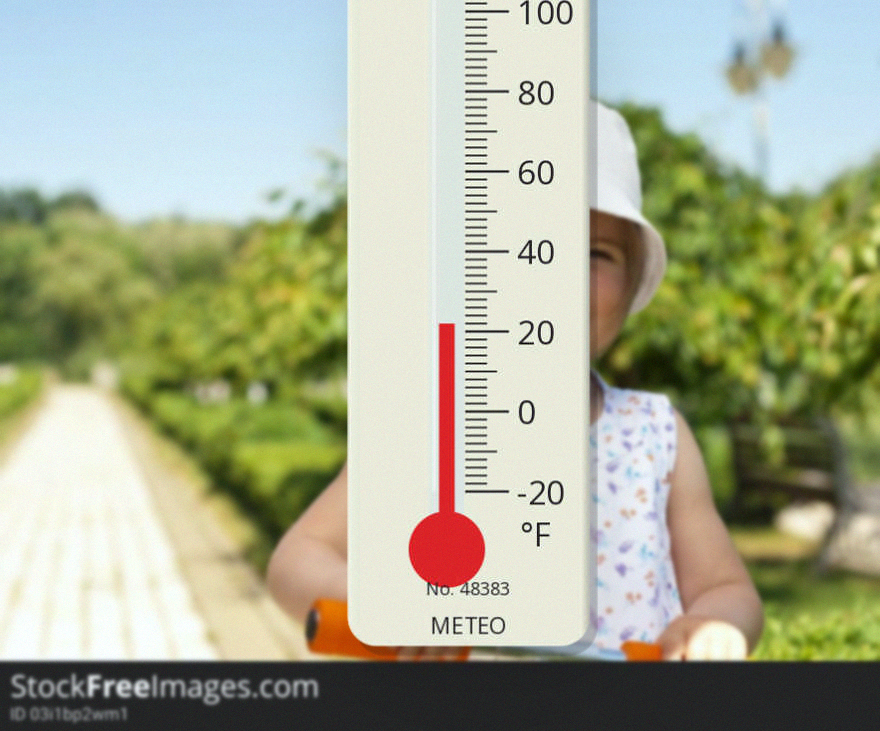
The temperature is 22 °F
